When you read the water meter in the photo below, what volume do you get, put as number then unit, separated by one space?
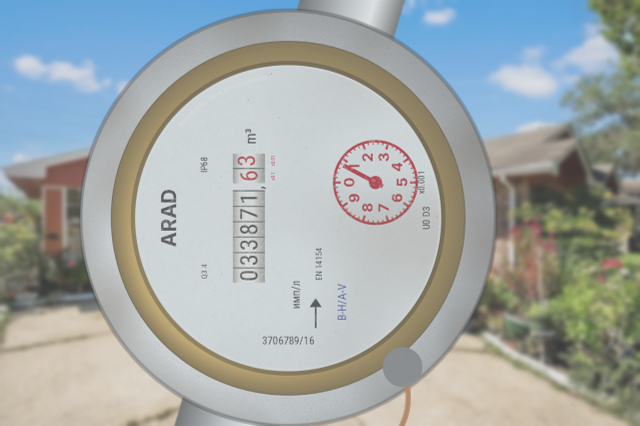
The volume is 33871.630 m³
